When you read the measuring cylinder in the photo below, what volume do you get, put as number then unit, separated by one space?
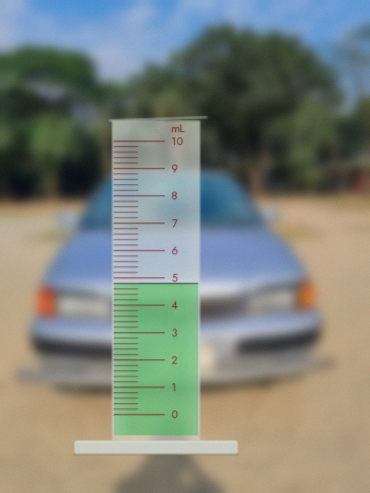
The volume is 4.8 mL
